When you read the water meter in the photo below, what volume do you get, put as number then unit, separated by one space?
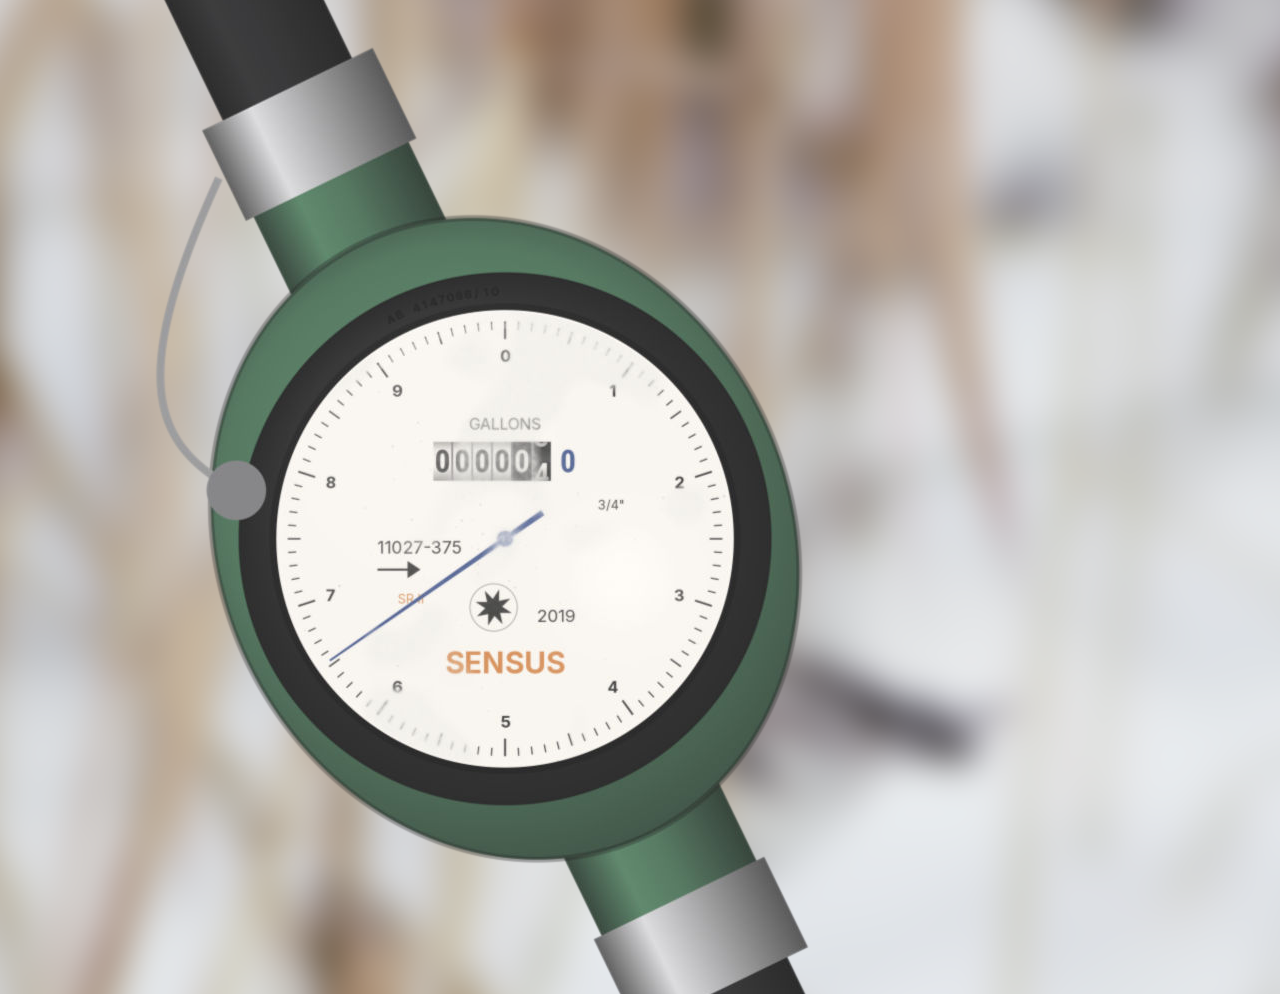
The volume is 36.5 gal
